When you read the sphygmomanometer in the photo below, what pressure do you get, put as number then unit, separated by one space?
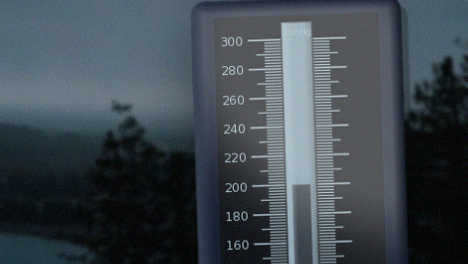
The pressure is 200 mmHg
